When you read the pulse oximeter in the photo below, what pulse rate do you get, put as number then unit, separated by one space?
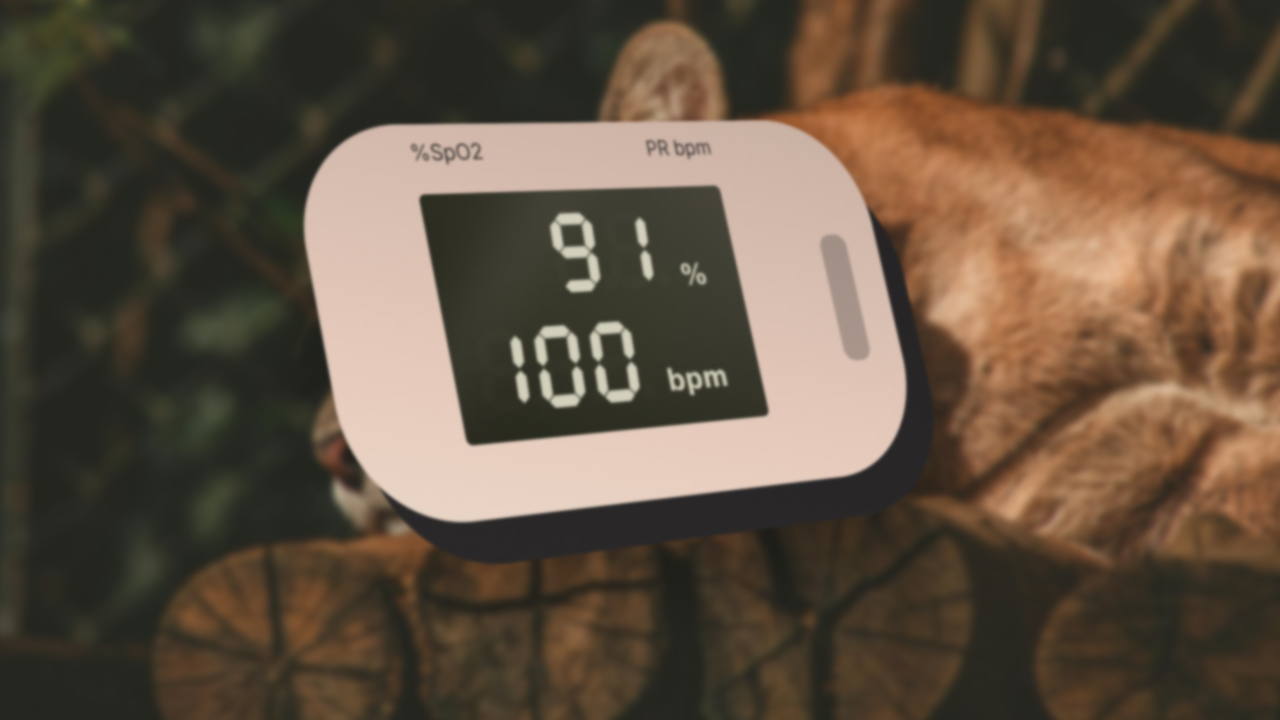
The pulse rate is 100 bpm
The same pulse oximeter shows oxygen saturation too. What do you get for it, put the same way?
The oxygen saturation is 91 %
